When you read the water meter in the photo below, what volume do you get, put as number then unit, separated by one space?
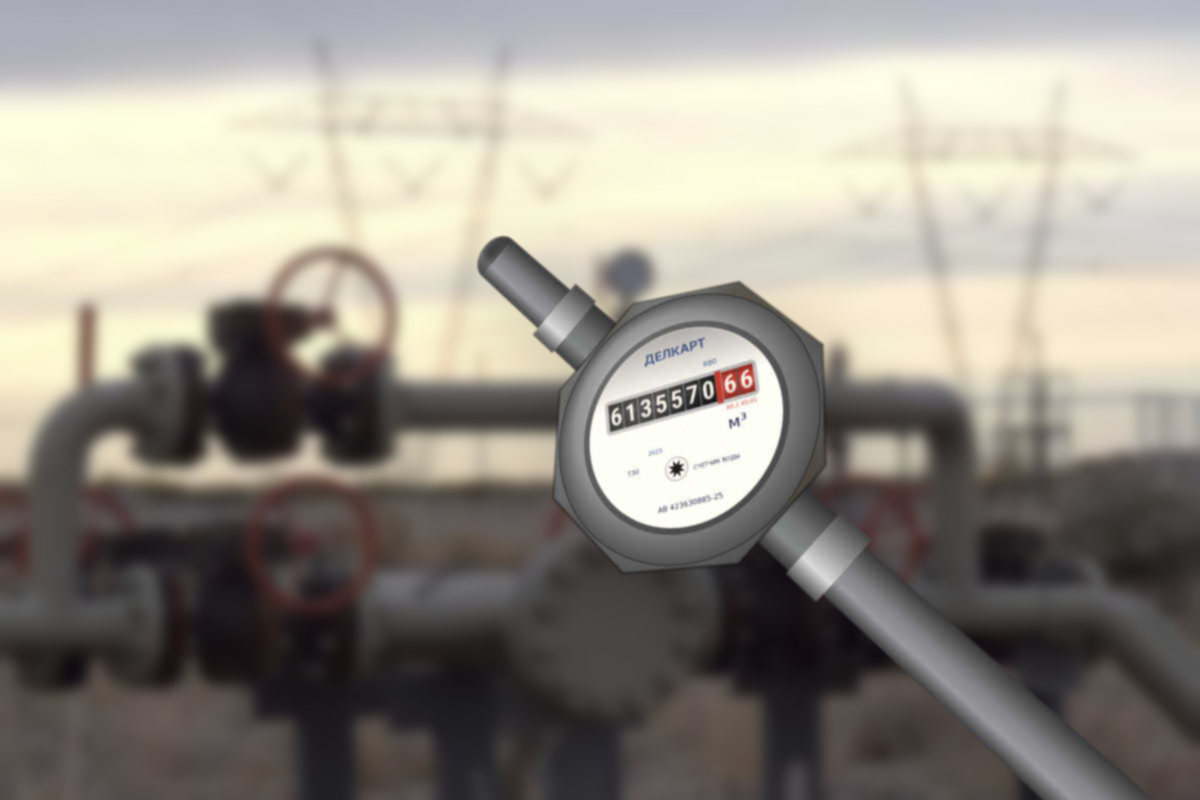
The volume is 6135570.66 m³
